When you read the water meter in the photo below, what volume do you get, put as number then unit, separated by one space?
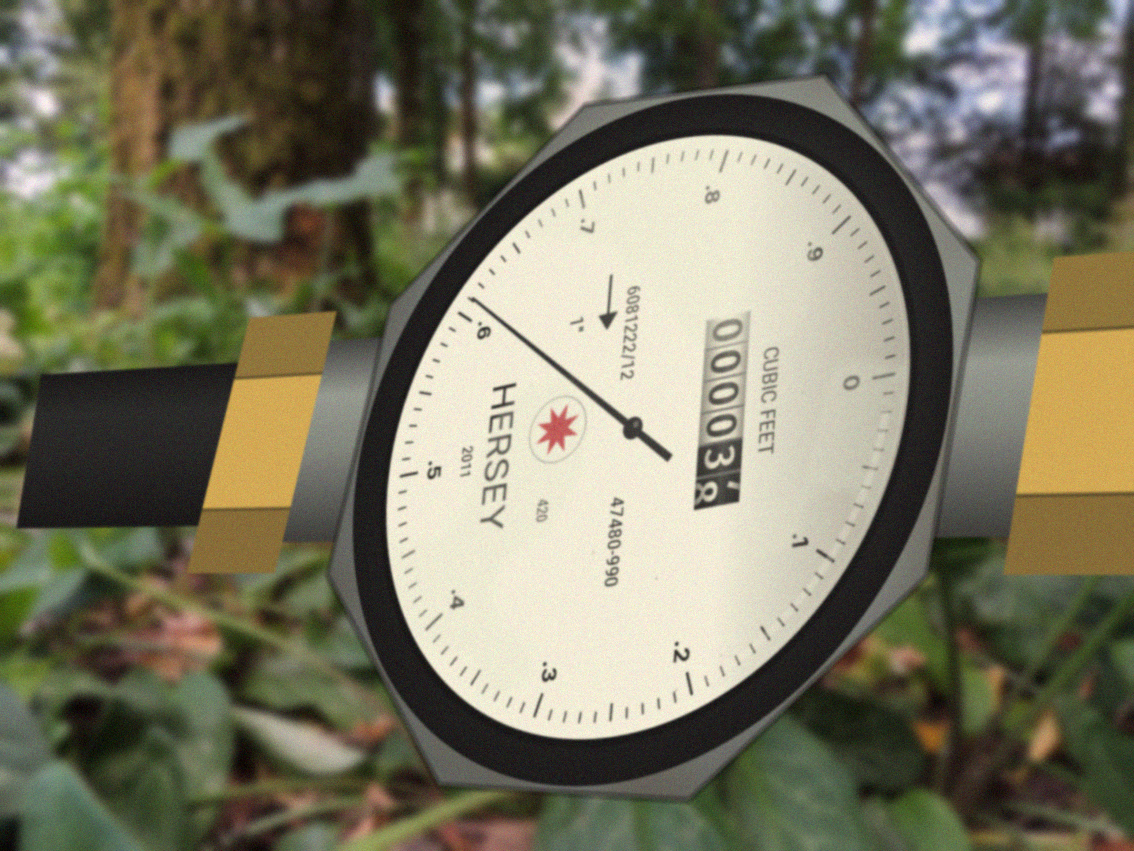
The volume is 37.61 ft³
